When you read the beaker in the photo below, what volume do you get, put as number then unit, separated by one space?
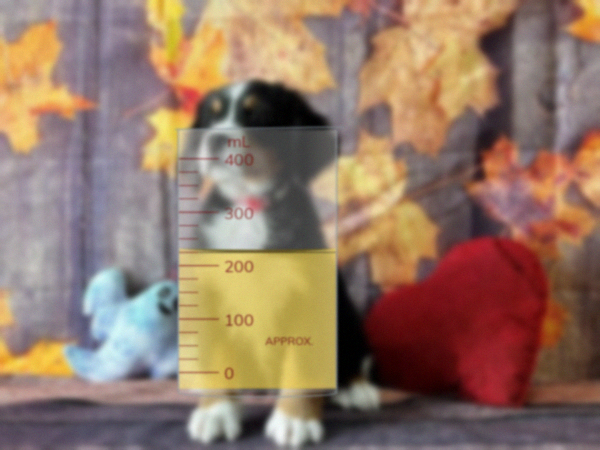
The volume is 225 mL
